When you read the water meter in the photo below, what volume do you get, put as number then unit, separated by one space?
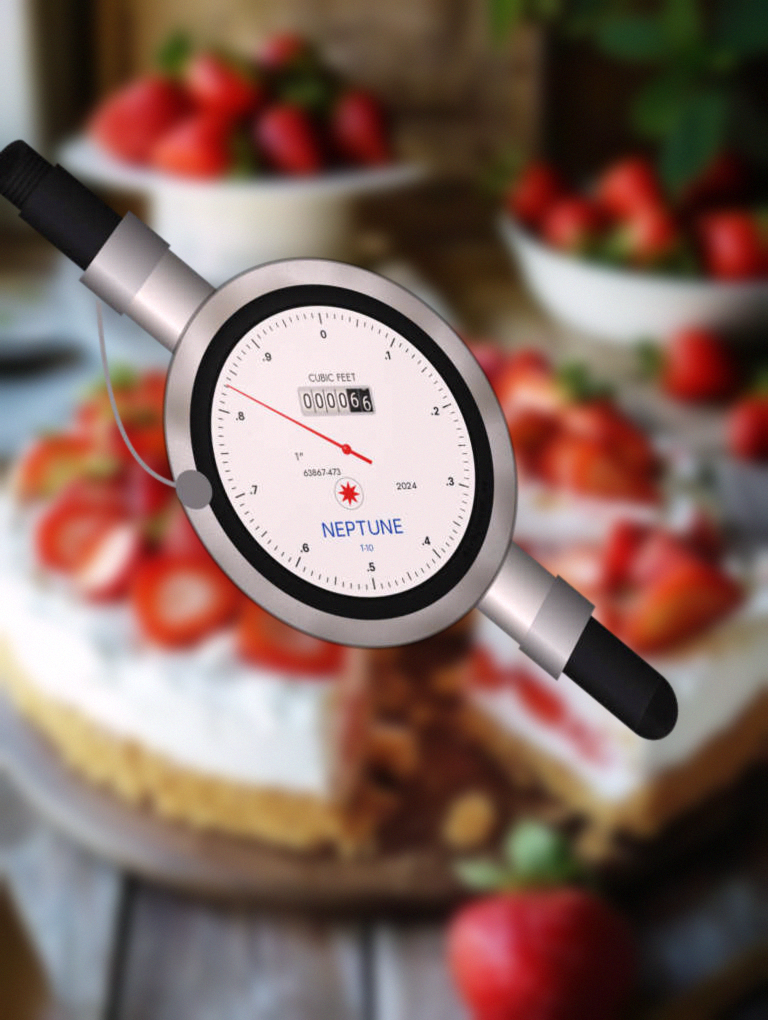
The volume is 65.83 ft³
